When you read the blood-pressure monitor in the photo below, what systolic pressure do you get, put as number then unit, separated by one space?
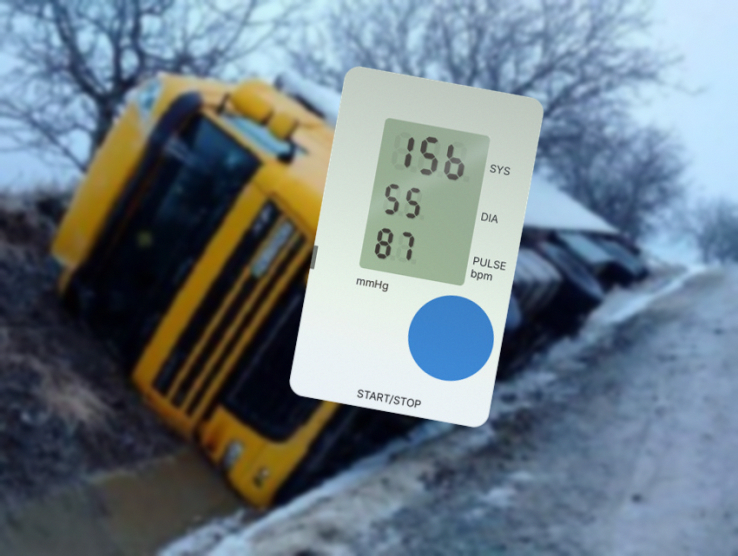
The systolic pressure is 156 mmHg
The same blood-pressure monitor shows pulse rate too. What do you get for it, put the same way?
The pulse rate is 87 bpm
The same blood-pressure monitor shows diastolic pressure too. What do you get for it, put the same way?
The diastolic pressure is 55 mmHg
